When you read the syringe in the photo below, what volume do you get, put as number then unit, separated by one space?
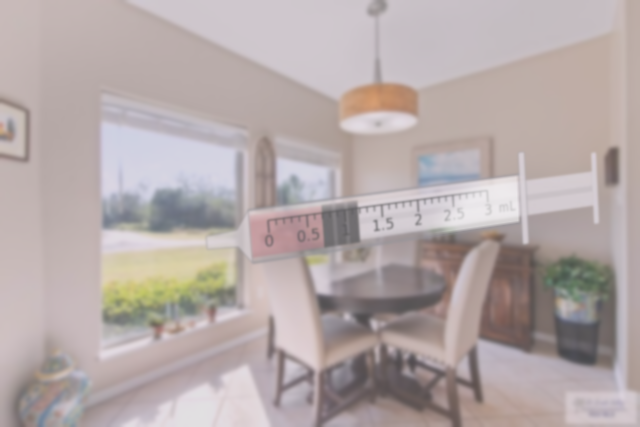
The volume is 0.7 mL
